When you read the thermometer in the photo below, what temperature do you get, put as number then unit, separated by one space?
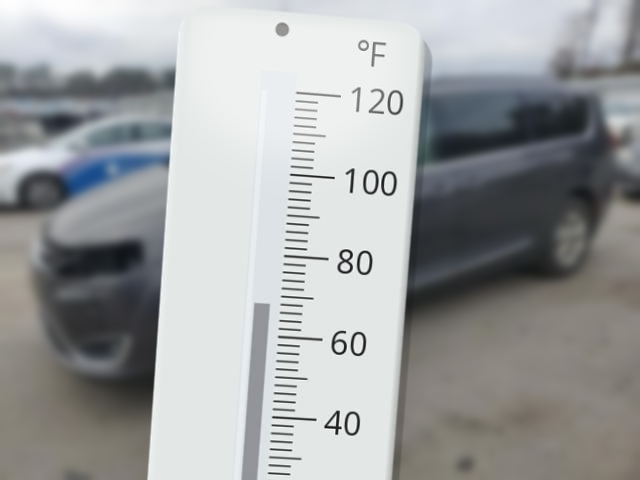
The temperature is 68 °F
